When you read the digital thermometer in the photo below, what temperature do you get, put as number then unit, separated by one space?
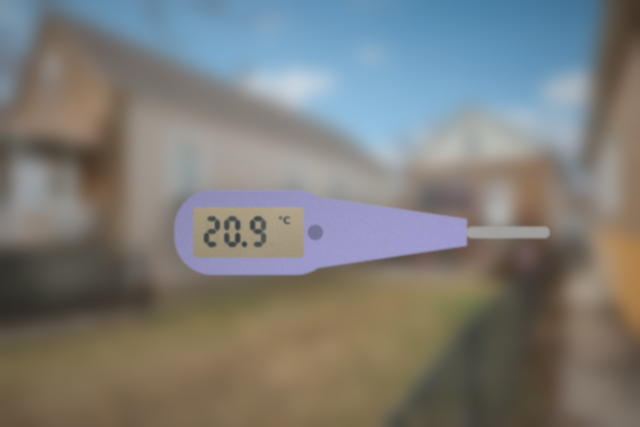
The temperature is 20.9 °C
